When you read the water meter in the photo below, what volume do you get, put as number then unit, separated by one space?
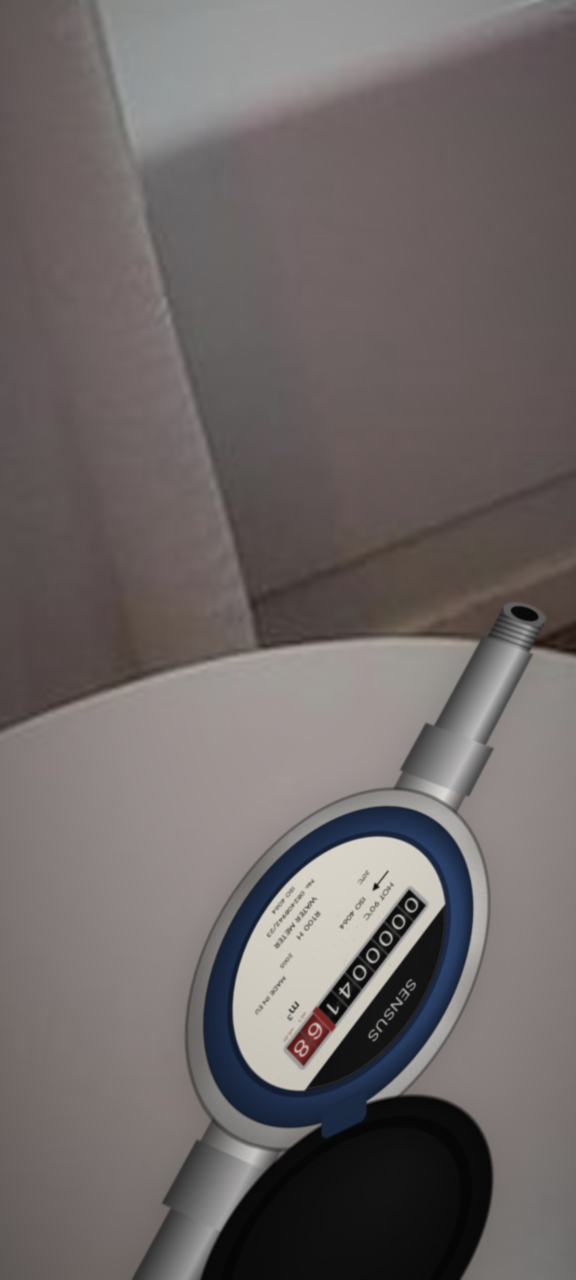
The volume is 41.68 m³
